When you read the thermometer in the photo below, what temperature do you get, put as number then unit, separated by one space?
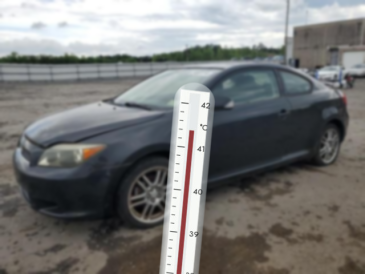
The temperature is 41.4 °C
